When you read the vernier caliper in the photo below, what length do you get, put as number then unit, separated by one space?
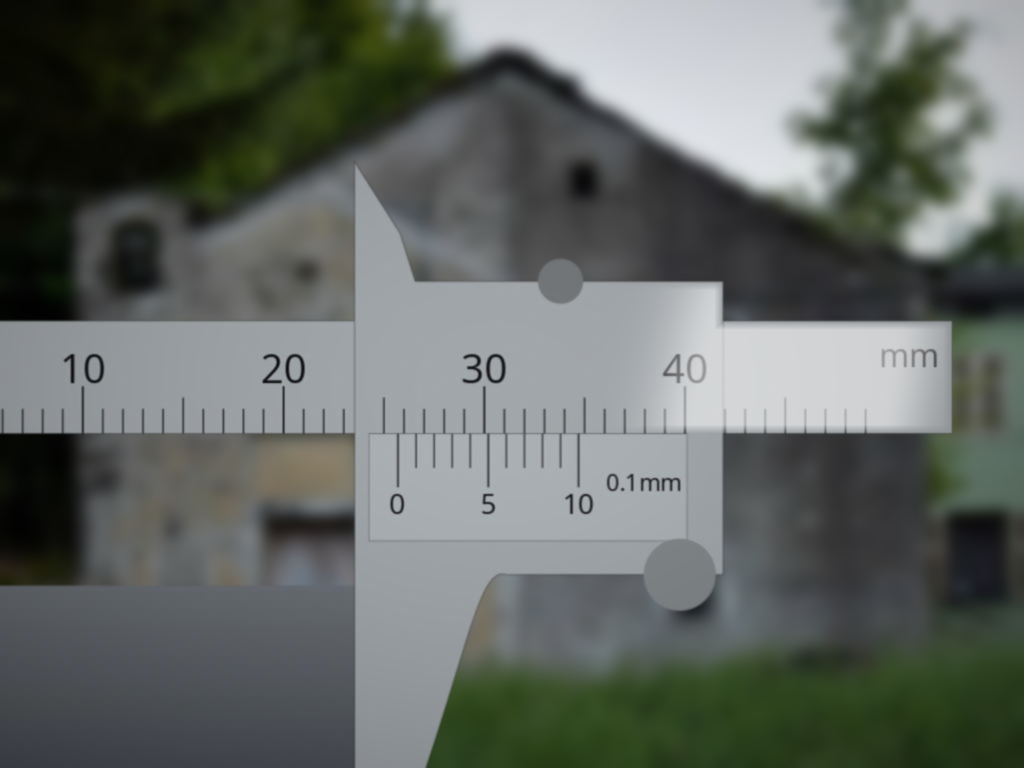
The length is 25.7 mm
